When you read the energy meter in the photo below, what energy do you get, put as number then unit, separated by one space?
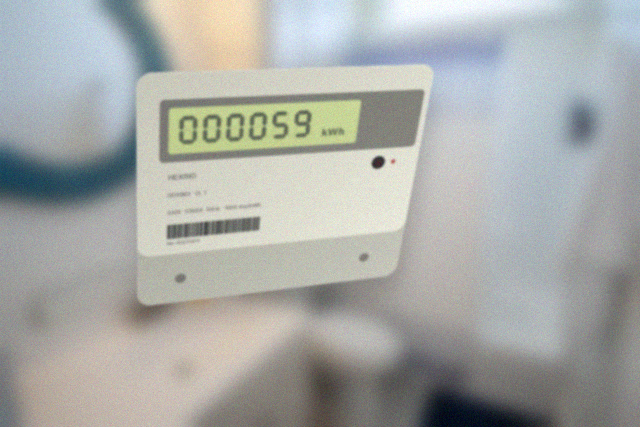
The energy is 59 kWh
